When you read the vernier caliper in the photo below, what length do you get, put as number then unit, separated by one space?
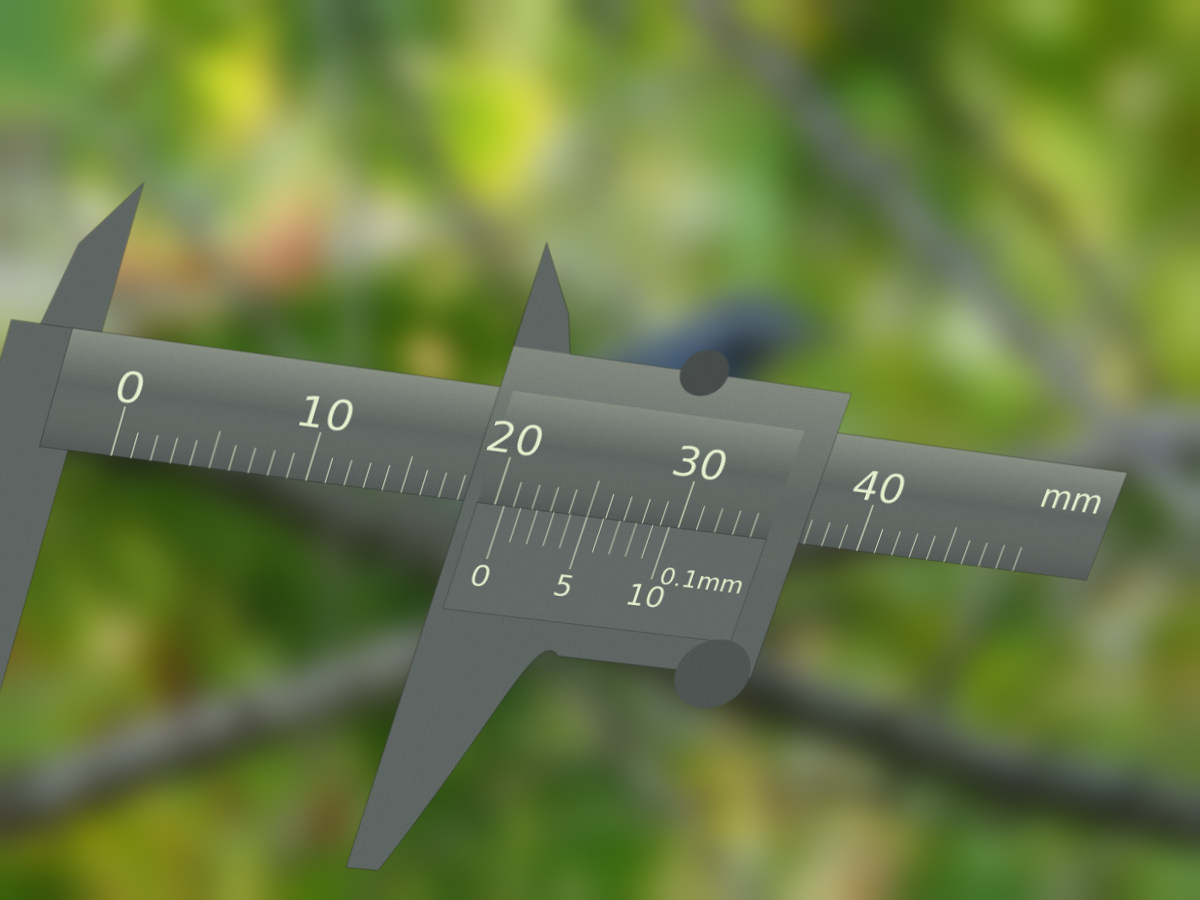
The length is 20.5 mm
